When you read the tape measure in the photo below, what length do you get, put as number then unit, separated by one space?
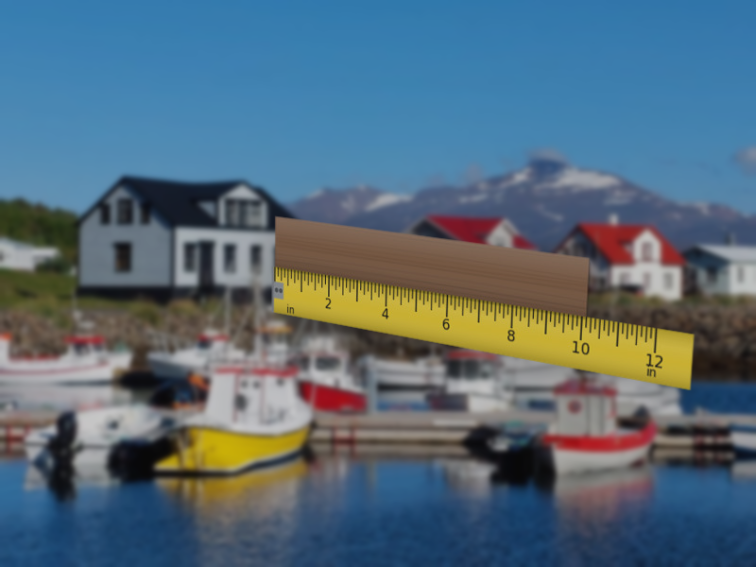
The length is 10.125 in
